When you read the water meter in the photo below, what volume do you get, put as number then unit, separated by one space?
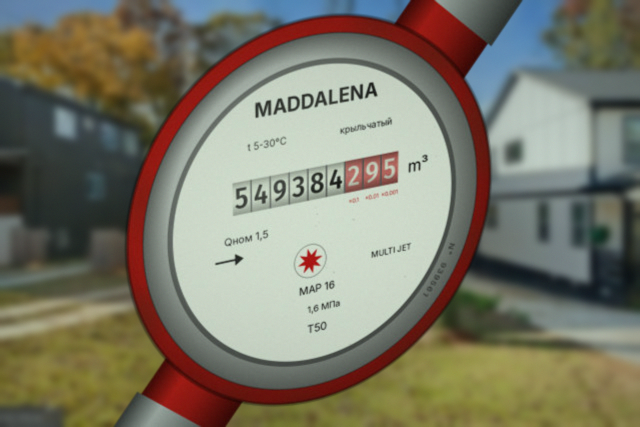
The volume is 549384.295 m³
